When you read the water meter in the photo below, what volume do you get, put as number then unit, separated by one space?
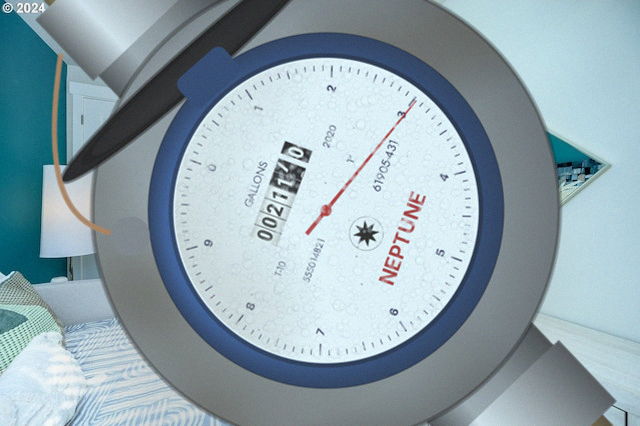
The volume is 21173.0 gal
